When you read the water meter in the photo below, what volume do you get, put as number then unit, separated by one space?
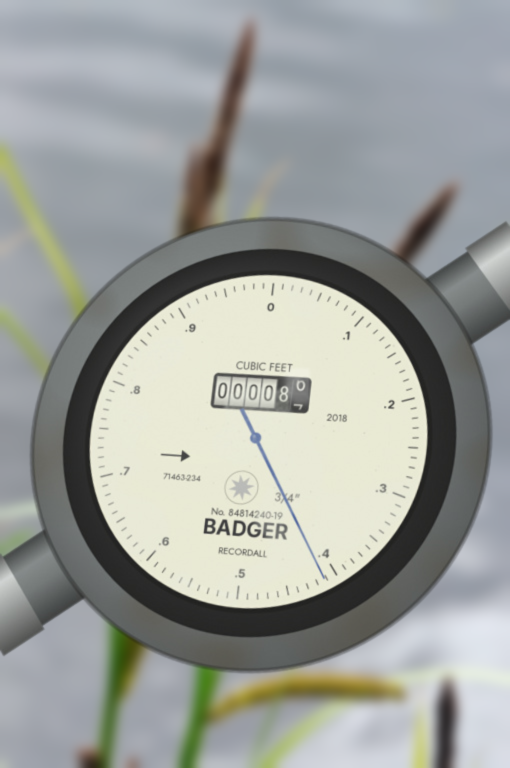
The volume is 86.41 ft³
